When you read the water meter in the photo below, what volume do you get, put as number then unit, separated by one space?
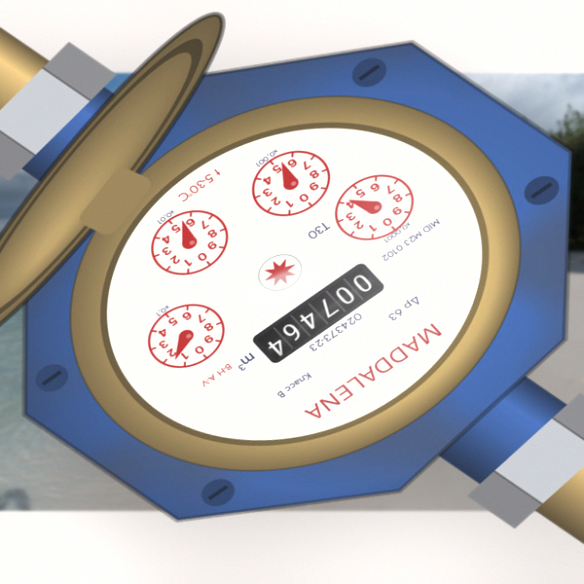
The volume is 7464.1554 m³
